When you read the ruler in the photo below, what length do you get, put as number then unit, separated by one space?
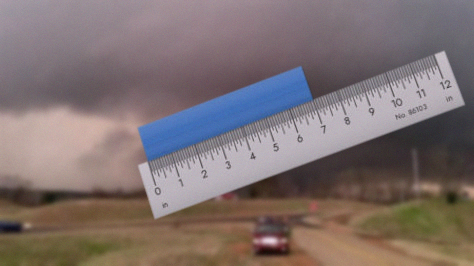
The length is 7 in
